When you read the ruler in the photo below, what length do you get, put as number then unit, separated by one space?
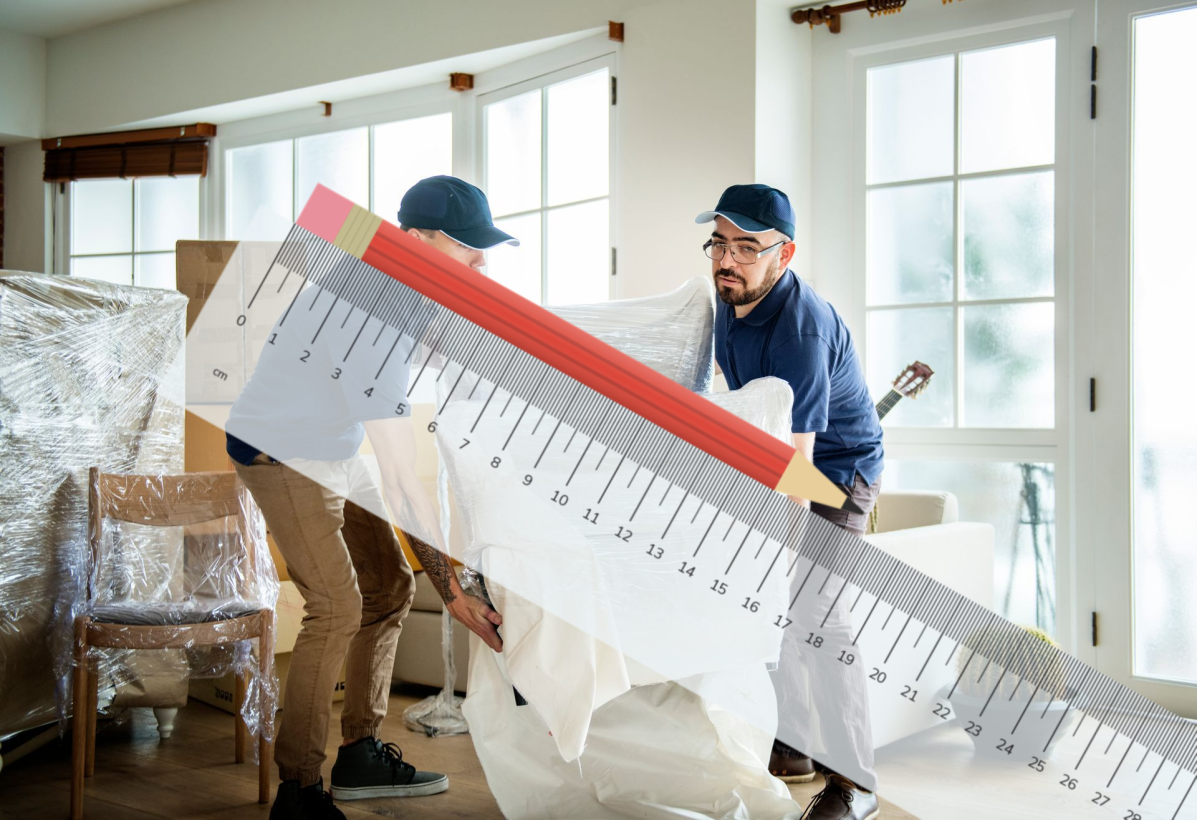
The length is 17.5 cm
